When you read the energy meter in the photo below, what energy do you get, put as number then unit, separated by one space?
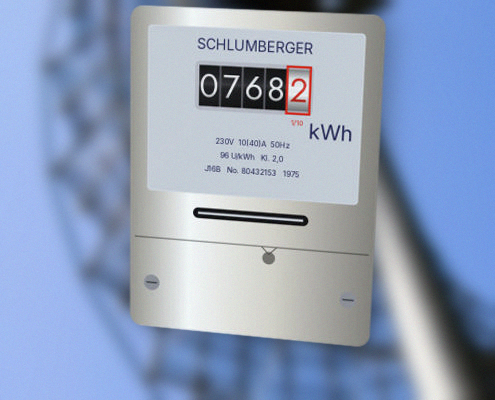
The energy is 768.2 kWh
